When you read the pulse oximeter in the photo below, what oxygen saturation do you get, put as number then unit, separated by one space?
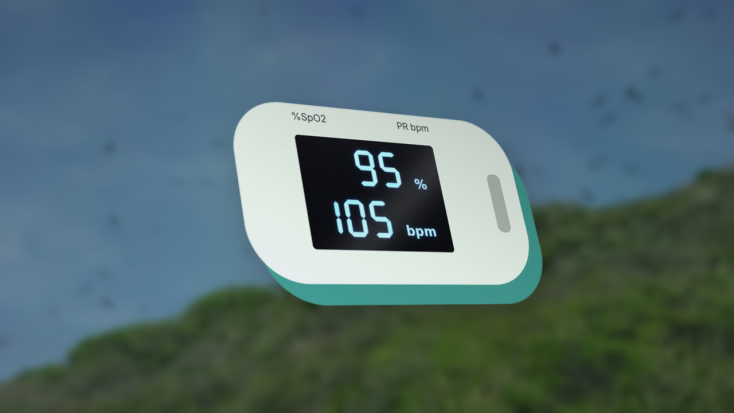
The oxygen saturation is 95 %
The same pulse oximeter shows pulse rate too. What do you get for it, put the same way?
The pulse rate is 105 bpm
